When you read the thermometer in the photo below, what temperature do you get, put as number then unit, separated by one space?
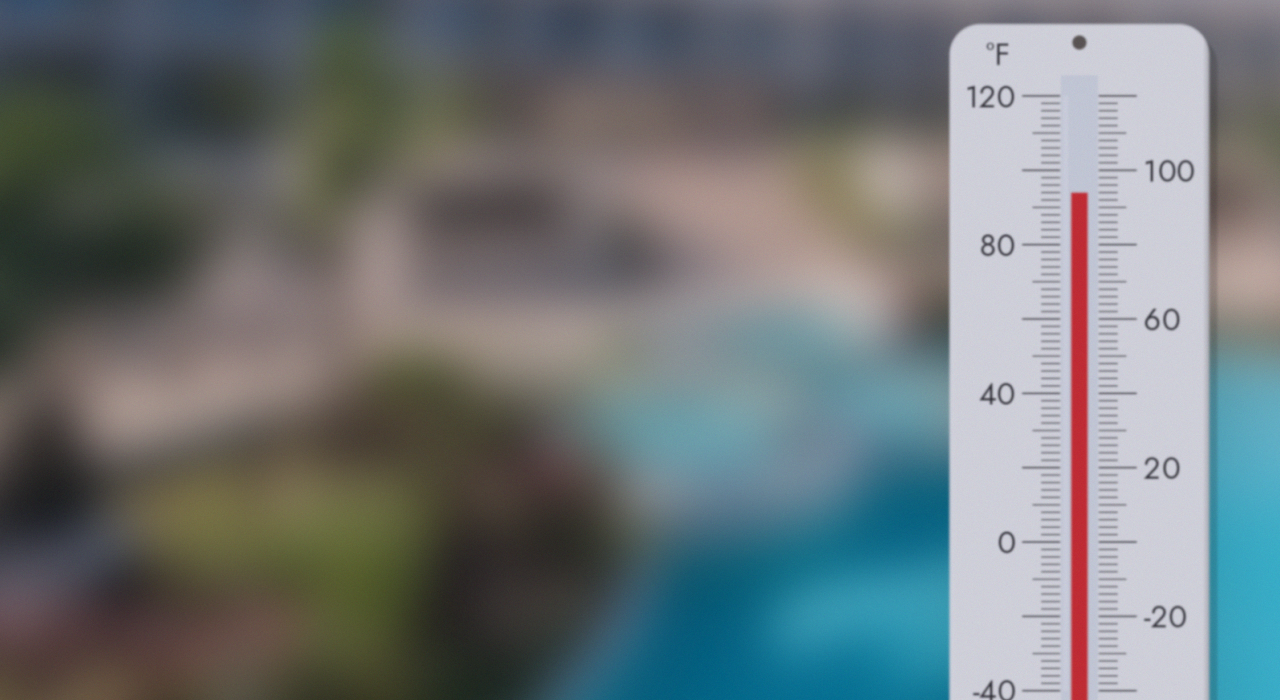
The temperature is 94 °F
